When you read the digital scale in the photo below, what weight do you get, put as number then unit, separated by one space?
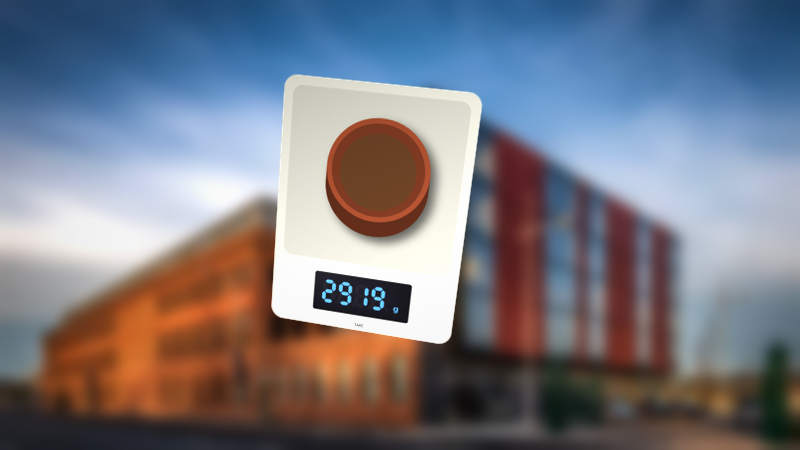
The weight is 2919 g
